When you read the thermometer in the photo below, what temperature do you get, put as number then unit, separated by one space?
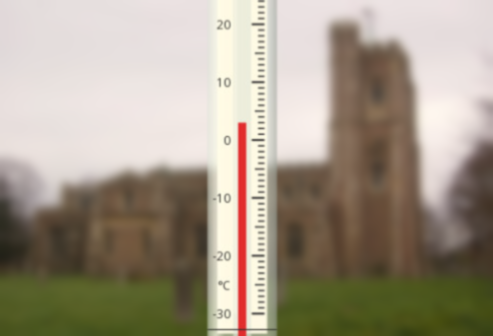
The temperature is 3 °C
